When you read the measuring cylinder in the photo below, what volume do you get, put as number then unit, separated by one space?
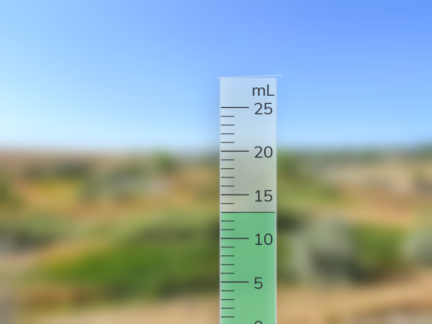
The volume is 13 mL
